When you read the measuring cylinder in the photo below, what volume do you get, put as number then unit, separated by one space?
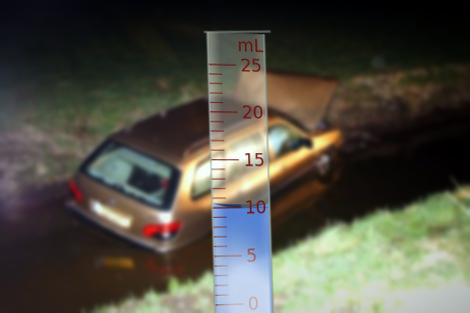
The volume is 10 mL
